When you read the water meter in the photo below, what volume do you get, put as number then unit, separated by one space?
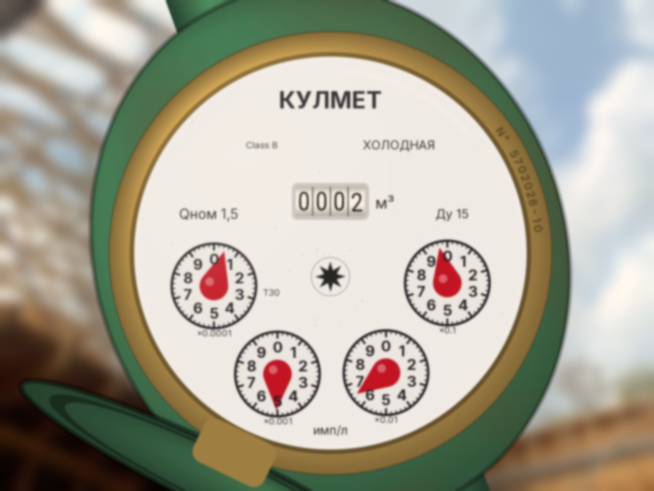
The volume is 1.9650 m³
